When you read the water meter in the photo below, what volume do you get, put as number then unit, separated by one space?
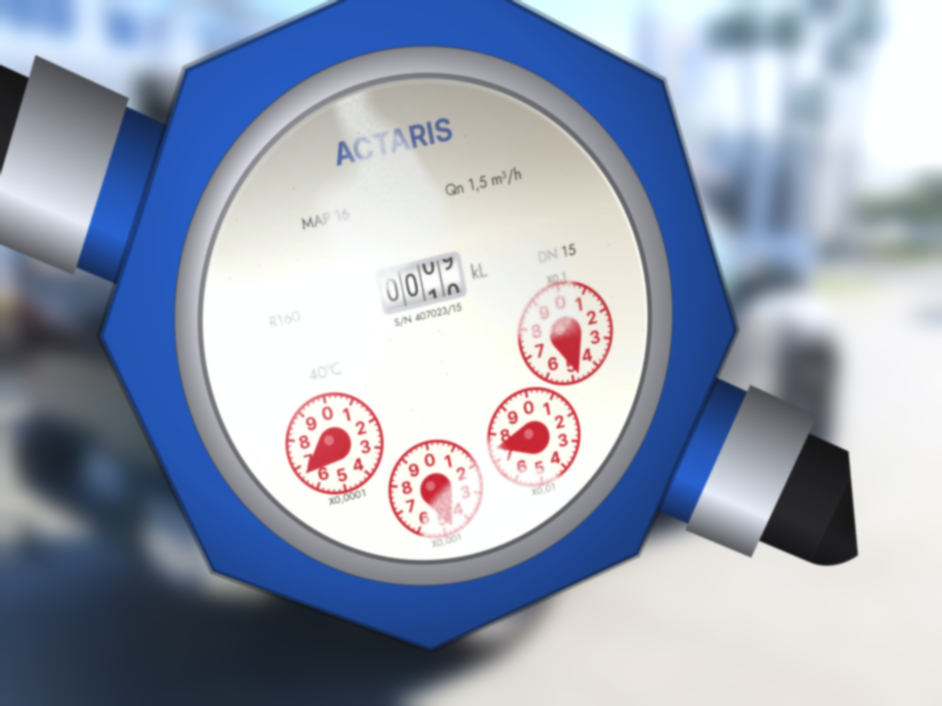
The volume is 9.4746 kL
